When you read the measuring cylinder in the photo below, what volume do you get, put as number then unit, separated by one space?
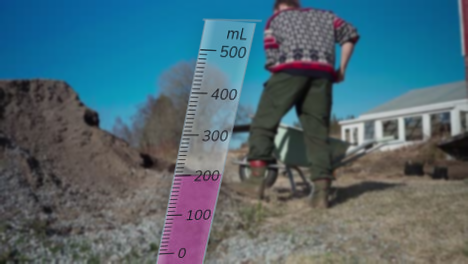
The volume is 200 mL
